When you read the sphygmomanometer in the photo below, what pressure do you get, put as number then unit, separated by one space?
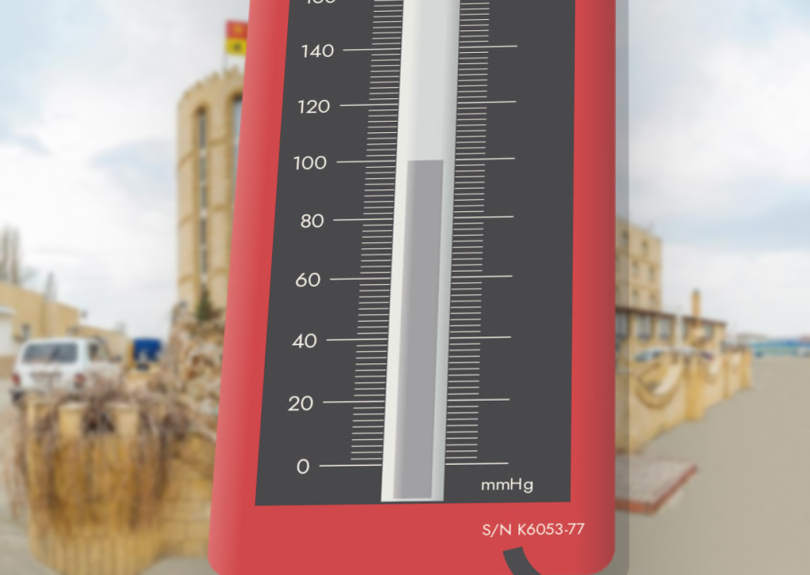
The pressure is 100 mmHg
